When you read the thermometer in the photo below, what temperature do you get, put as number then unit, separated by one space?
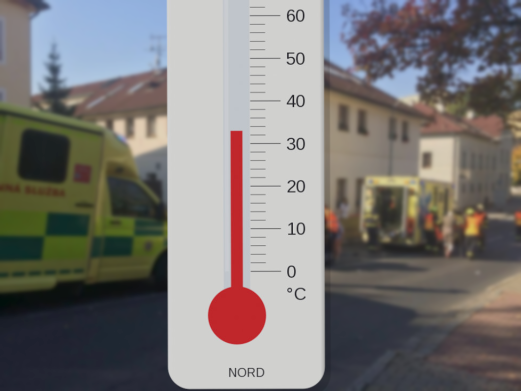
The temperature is 33 °C
